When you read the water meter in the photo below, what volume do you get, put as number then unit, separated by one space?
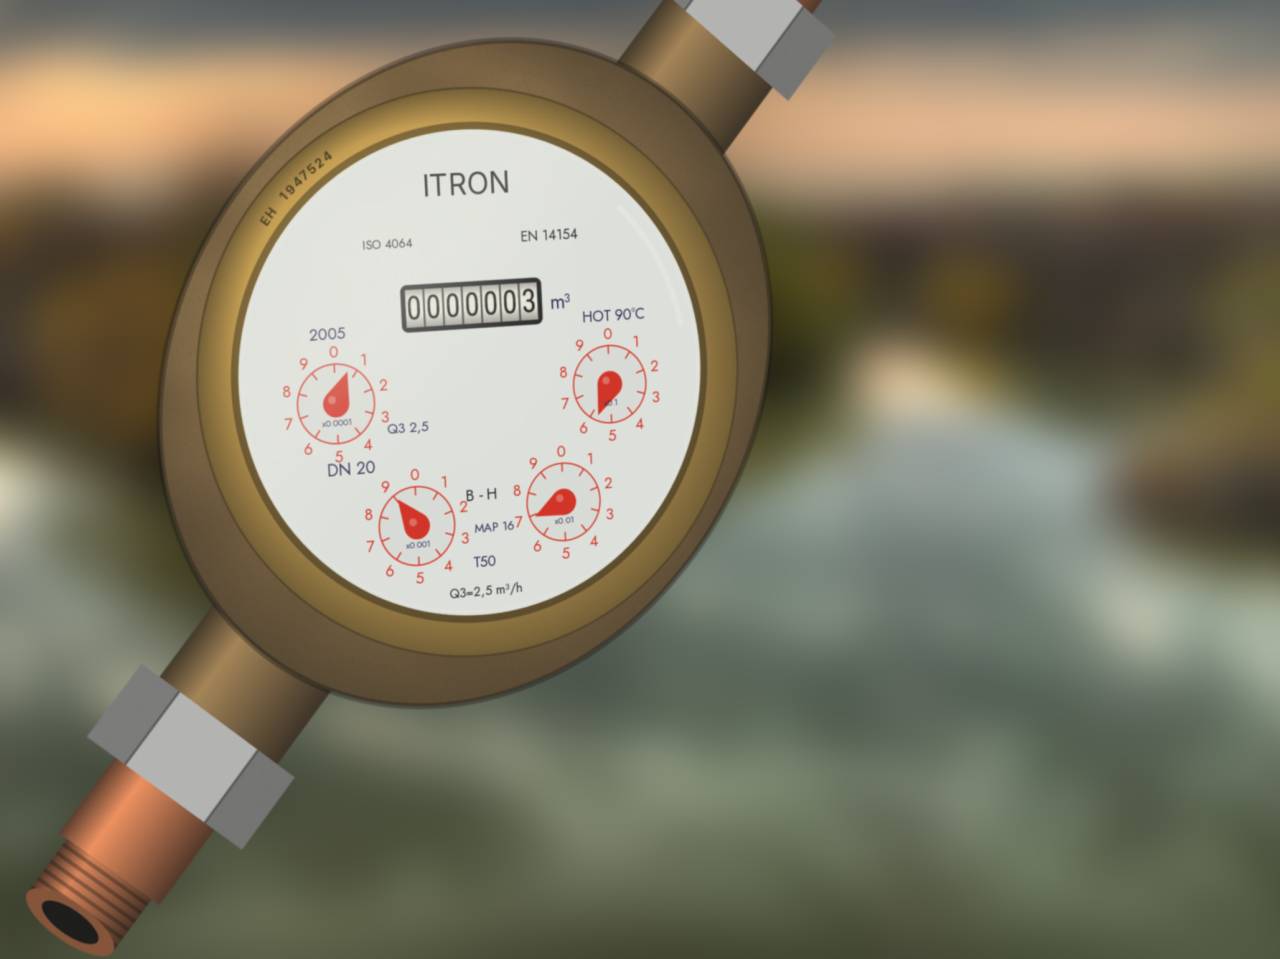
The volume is 3.5690 m³
